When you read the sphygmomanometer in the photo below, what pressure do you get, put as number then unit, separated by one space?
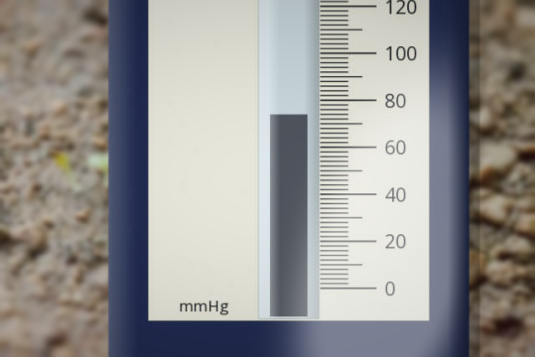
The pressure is 74 mmHg
